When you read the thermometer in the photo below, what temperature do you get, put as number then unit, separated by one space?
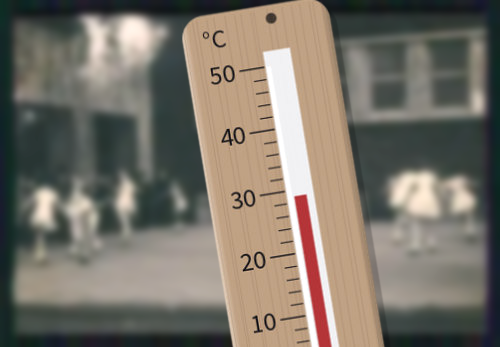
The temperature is 29 °C
